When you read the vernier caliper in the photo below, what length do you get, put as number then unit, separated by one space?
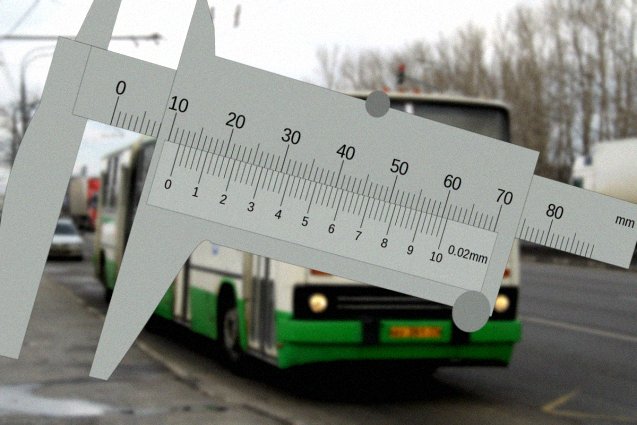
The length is 12.0 mm
